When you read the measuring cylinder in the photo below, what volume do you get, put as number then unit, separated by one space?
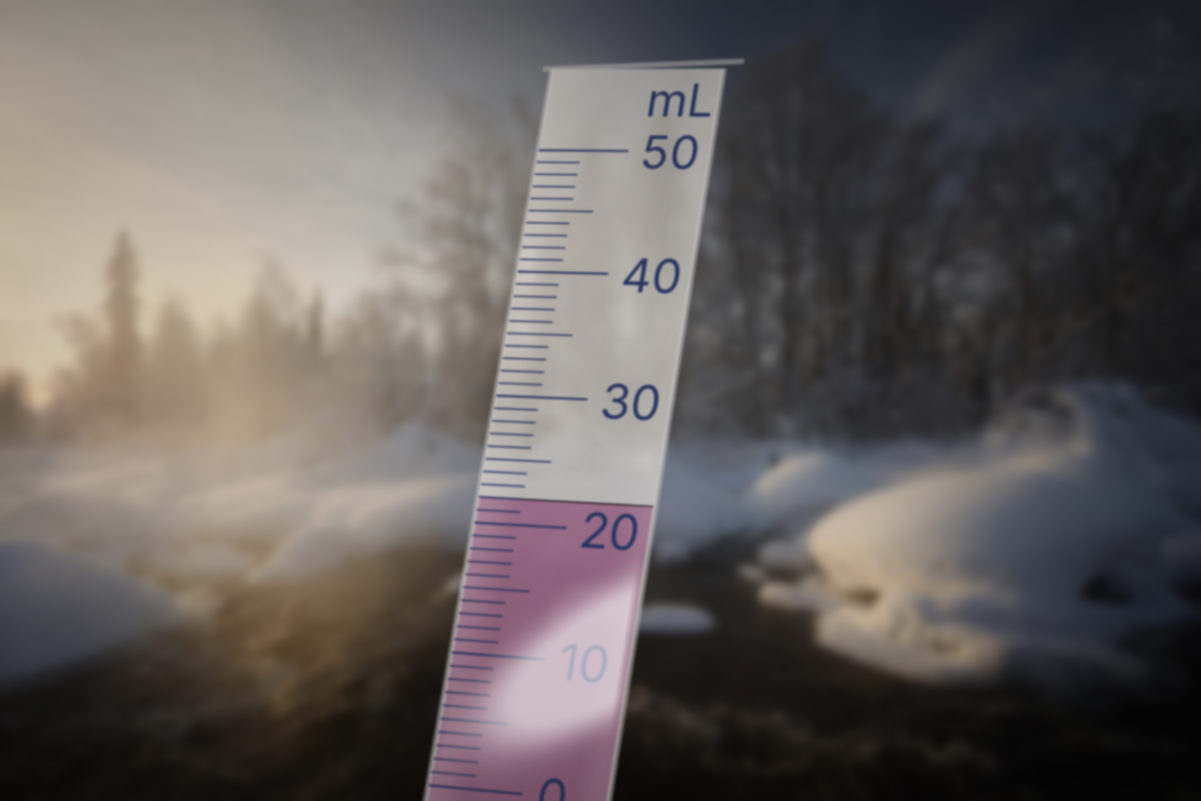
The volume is 22 mL
